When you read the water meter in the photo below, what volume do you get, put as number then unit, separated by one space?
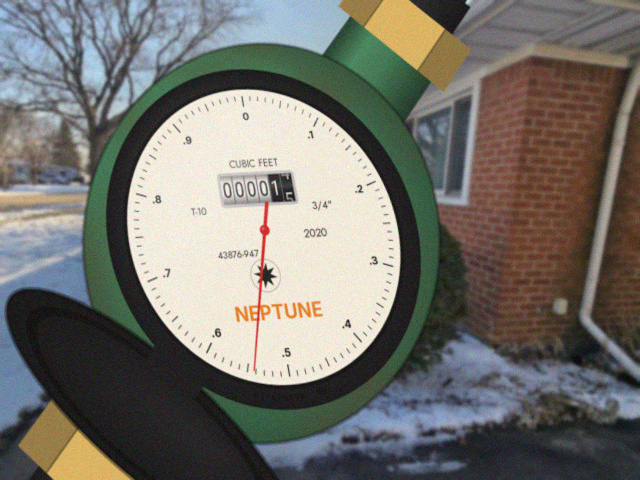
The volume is 14.54 ft³
